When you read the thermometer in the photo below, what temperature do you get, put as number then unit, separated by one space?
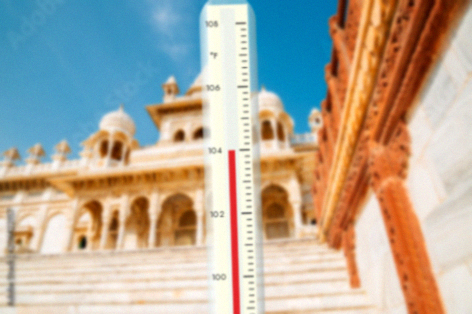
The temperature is 104 °F
